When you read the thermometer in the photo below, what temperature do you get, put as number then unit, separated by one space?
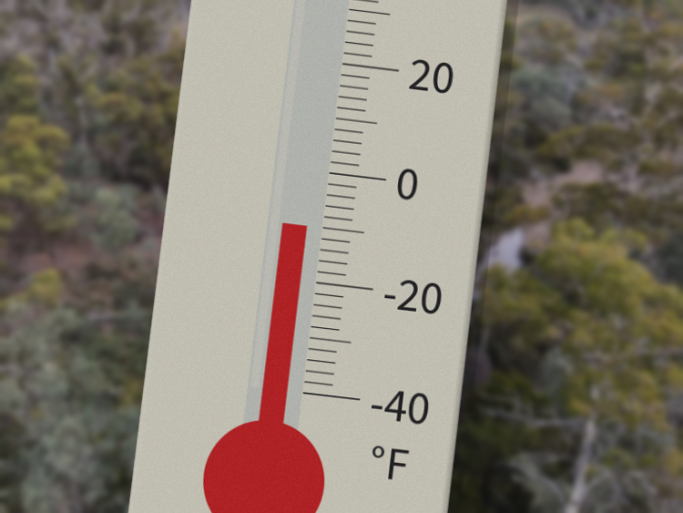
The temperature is -10 °F
